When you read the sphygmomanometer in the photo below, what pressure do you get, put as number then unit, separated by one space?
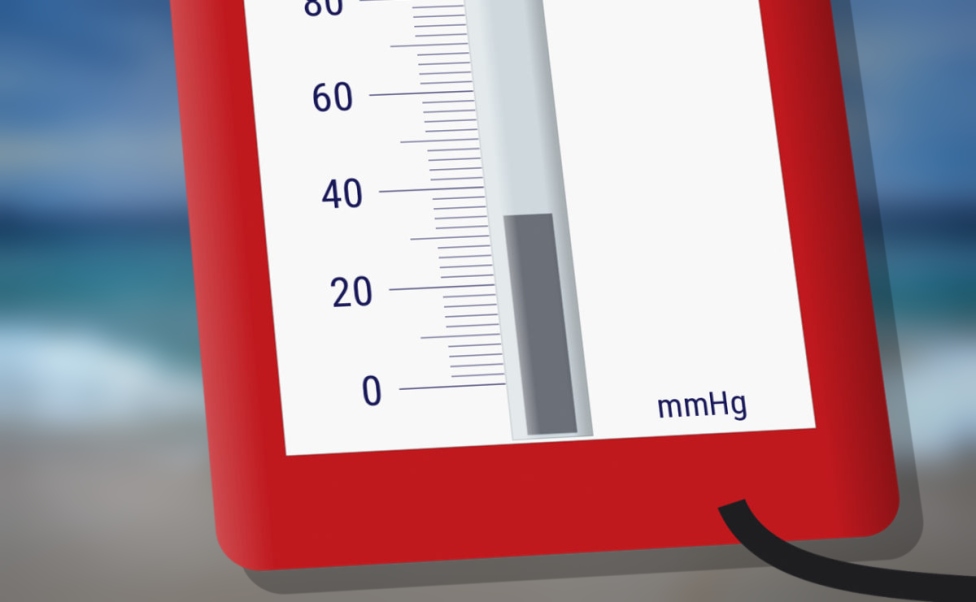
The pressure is 34 mmHg
